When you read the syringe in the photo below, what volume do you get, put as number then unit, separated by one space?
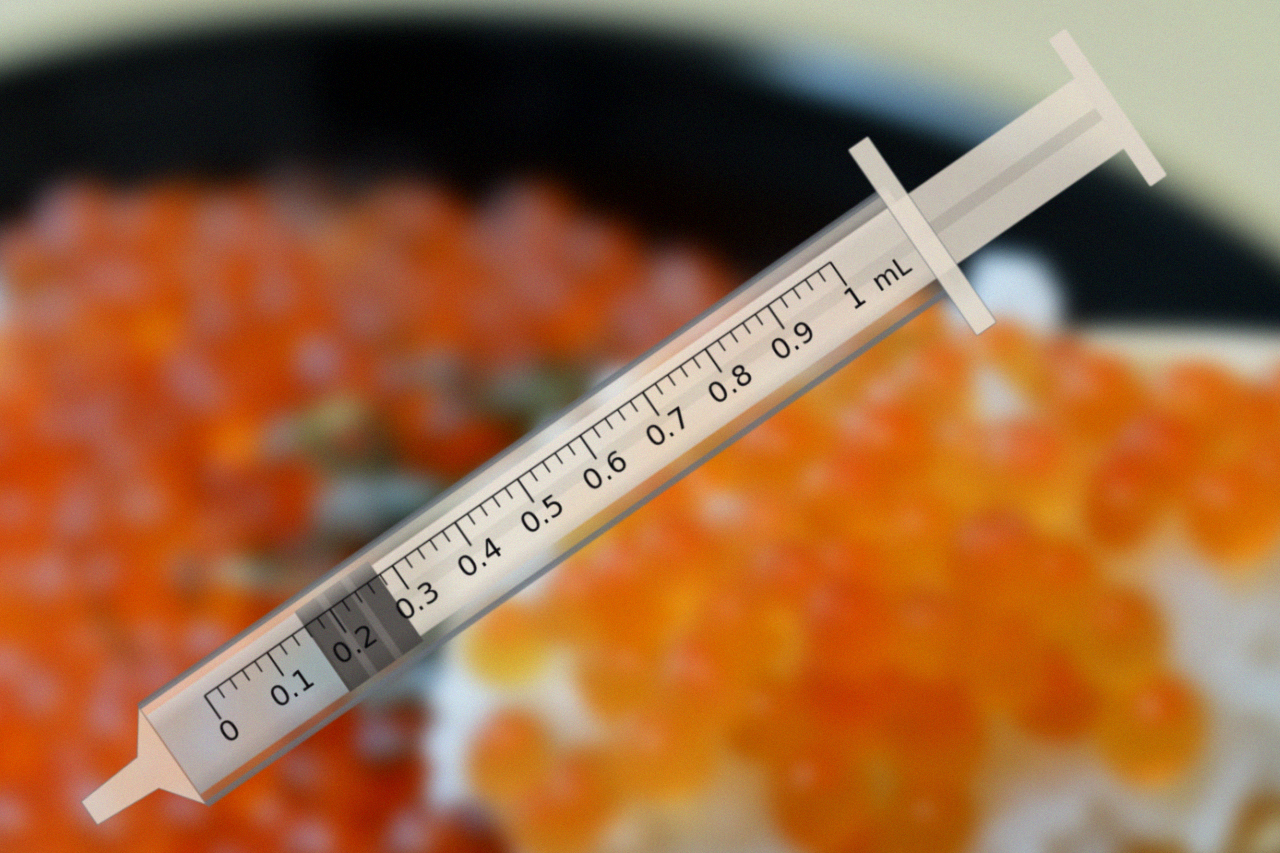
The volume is 0.16 mL
